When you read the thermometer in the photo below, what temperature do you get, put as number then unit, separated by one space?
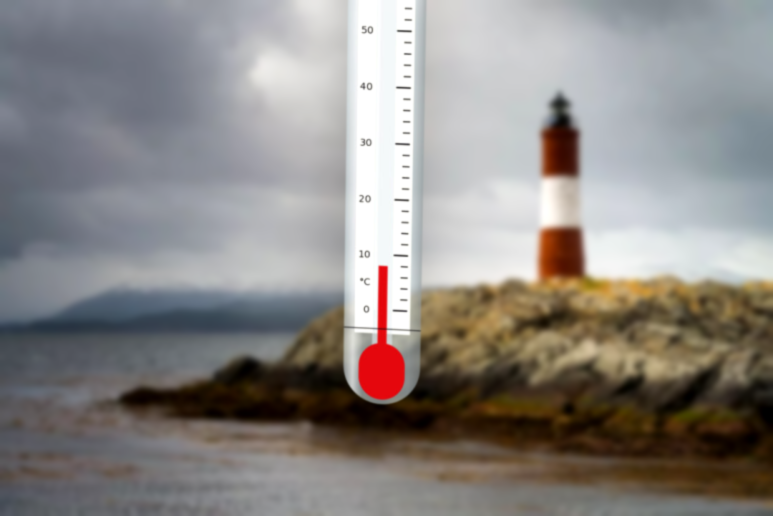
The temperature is 8 °C
